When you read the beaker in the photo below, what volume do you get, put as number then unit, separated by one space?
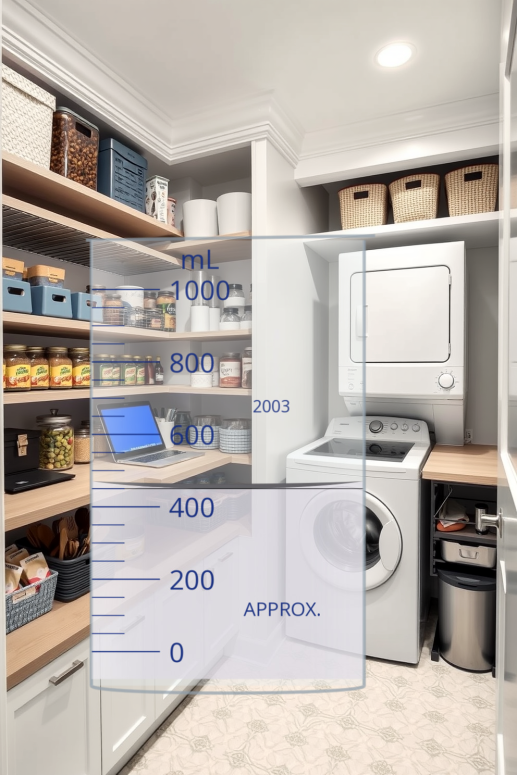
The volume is 450 mL
